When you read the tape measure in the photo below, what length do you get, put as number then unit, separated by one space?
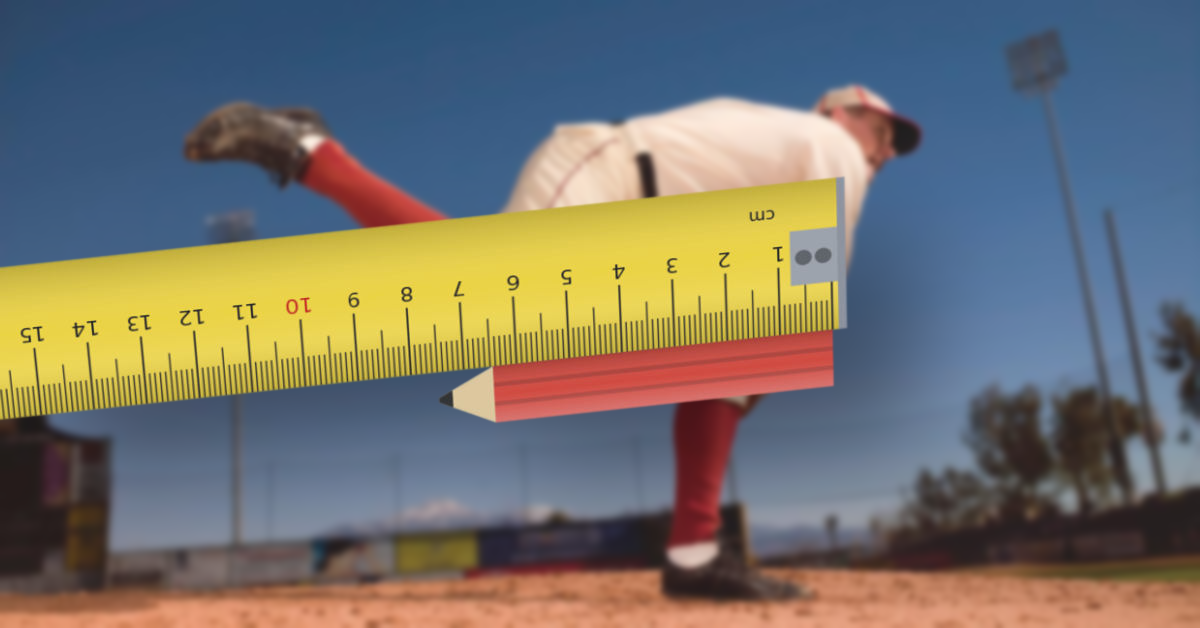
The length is 7.5 cm
